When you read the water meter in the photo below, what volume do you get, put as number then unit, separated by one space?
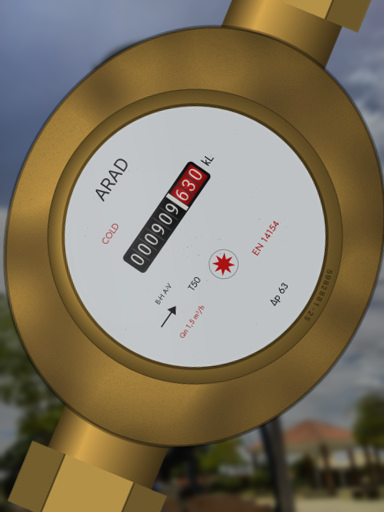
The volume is 909.630 kL
